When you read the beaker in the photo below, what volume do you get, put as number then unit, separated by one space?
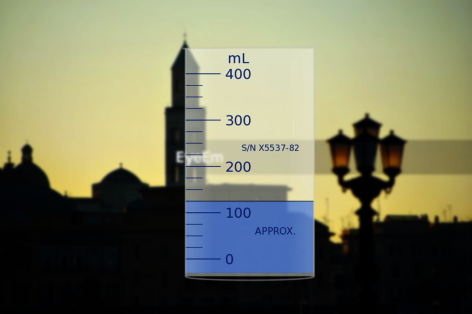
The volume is 125 mL
